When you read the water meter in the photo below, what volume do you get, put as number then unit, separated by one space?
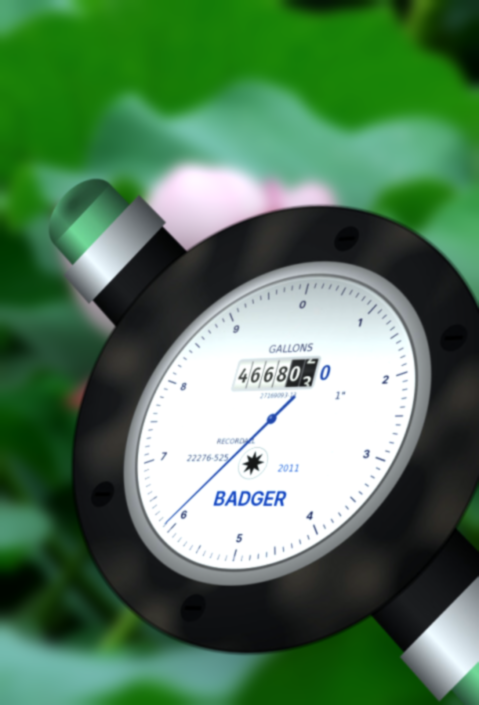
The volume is 4668026.1 gal
